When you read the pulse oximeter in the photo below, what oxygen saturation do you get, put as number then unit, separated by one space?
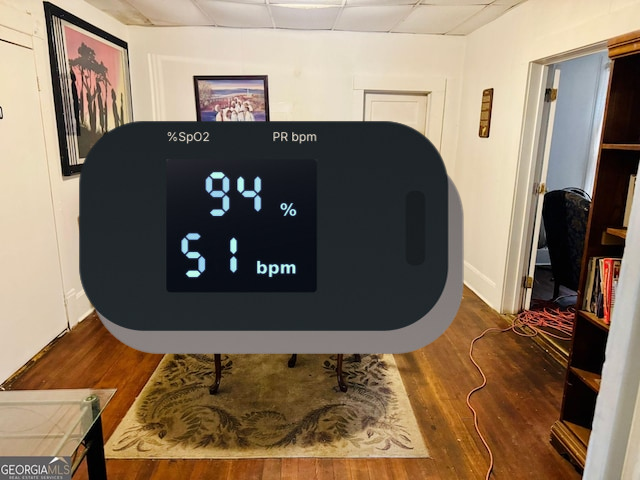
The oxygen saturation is 94 %
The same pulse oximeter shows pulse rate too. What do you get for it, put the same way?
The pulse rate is 51 bpm
